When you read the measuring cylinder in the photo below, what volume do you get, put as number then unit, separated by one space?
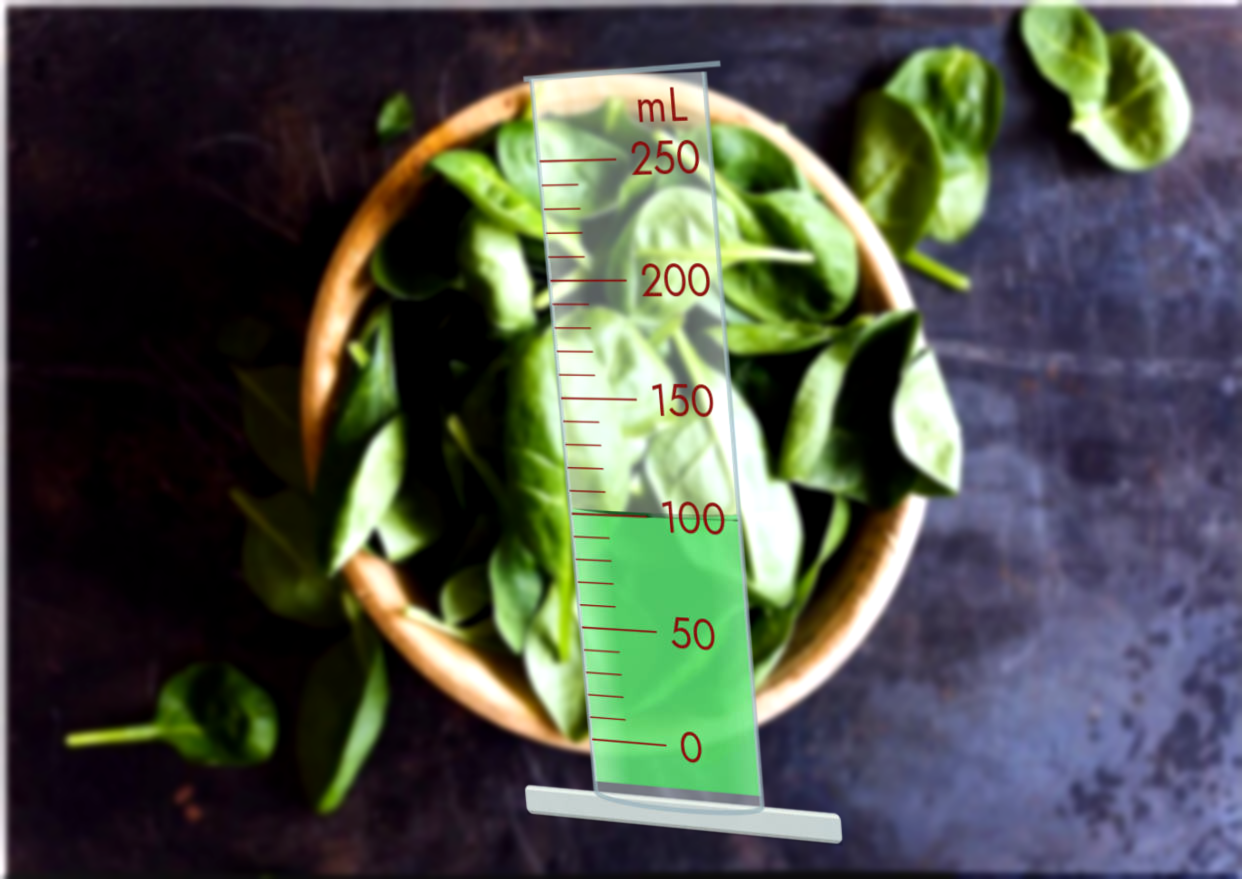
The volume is 100 mL
